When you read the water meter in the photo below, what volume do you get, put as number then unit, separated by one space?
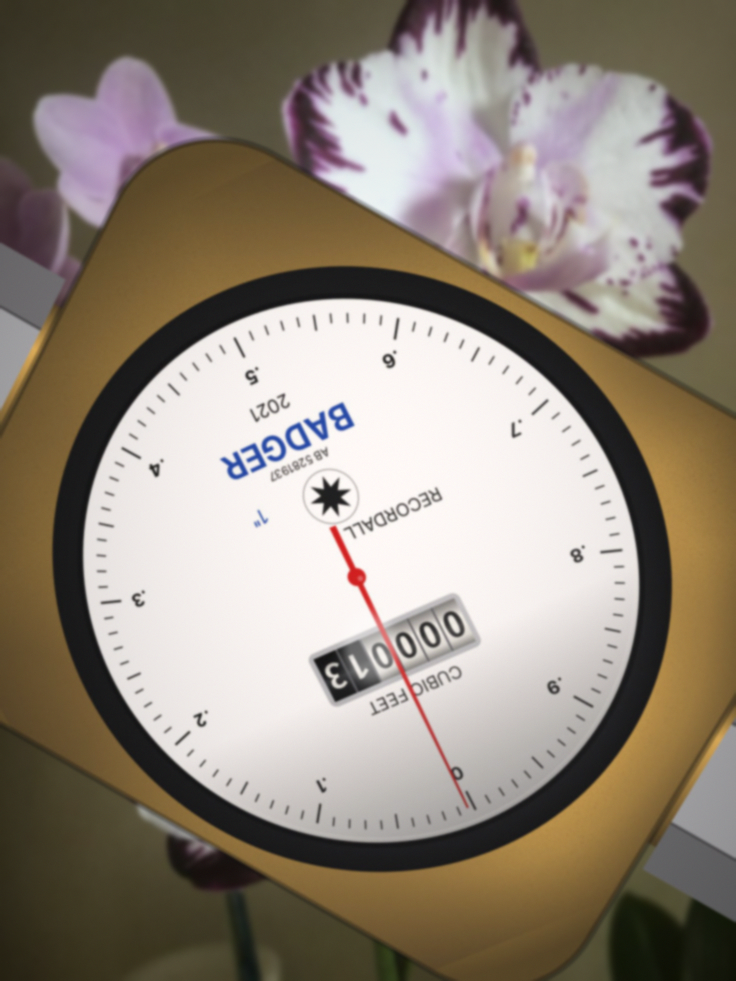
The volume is 13.00 ft³
